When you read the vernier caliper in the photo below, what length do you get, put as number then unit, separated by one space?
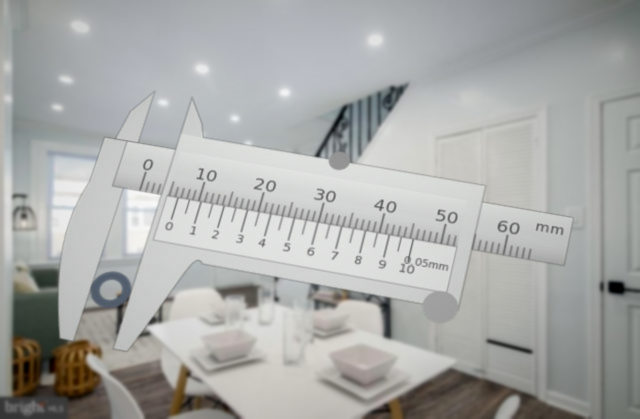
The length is 6.5 mm
